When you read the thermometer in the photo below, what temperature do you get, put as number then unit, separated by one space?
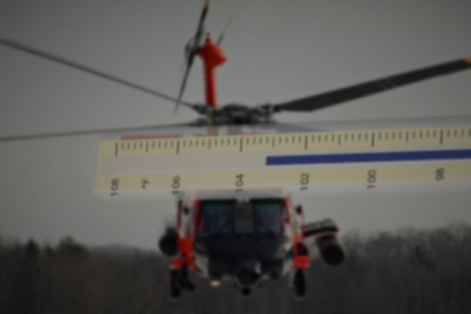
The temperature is 103.2 °F
